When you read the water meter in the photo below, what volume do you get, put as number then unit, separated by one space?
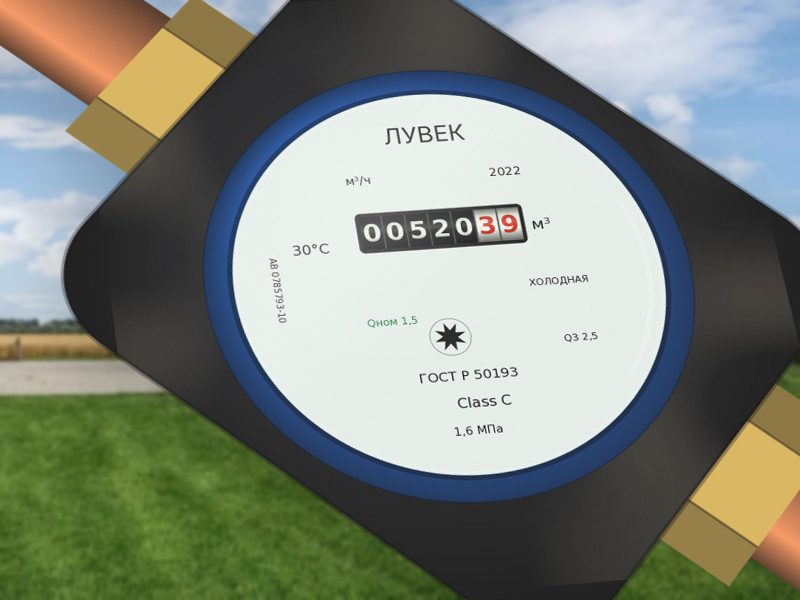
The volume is 520.39 m³
